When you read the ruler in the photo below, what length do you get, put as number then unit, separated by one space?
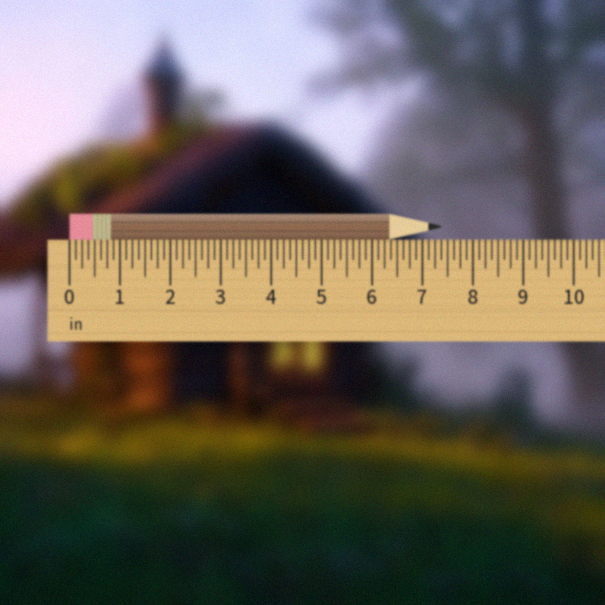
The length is 7.375 in
